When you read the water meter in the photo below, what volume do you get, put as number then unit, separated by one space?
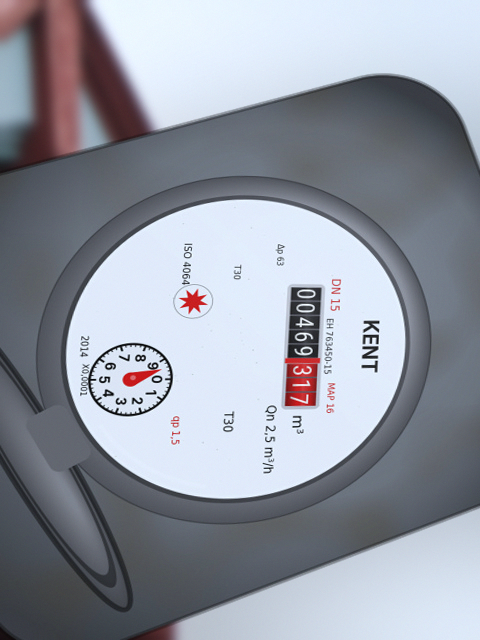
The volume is 469.3169 m³
